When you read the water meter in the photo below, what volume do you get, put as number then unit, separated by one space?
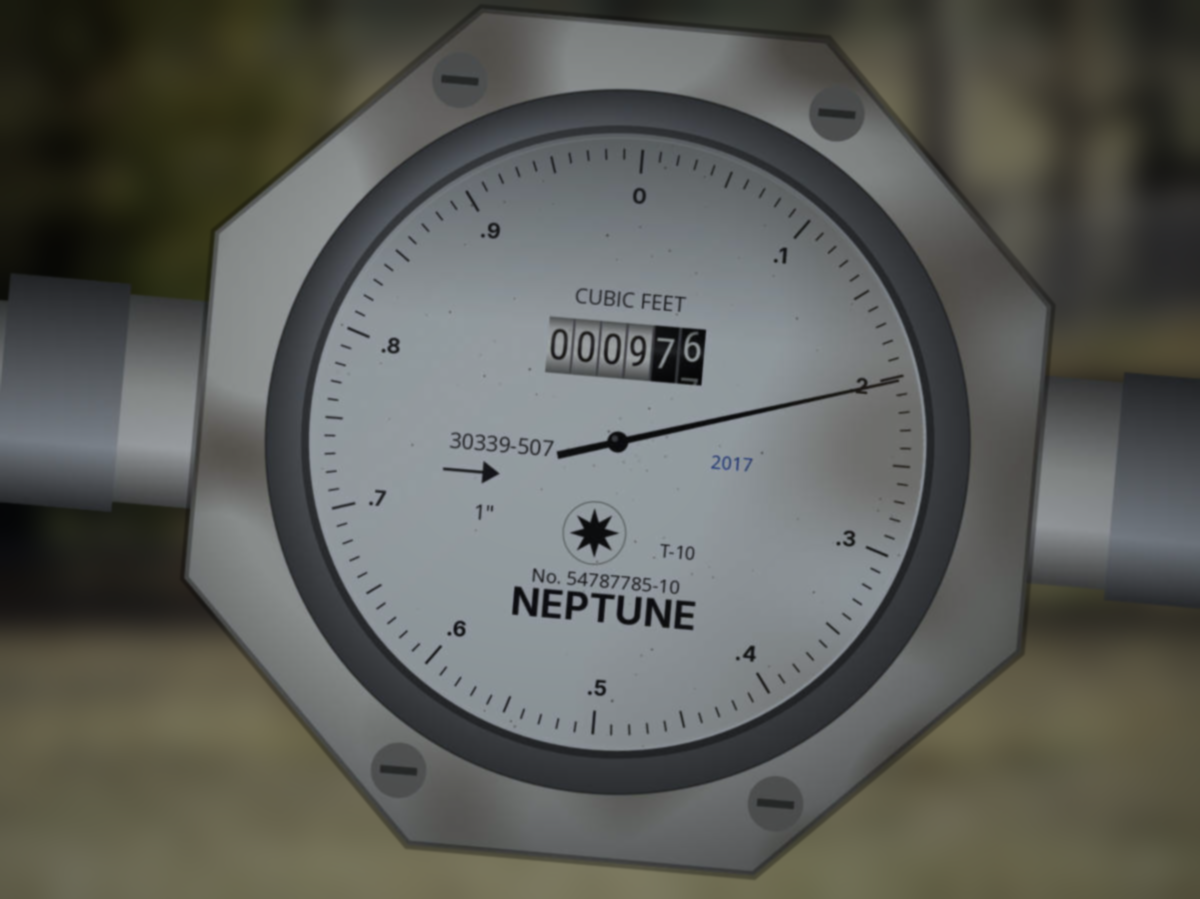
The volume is 976.20 ft³
